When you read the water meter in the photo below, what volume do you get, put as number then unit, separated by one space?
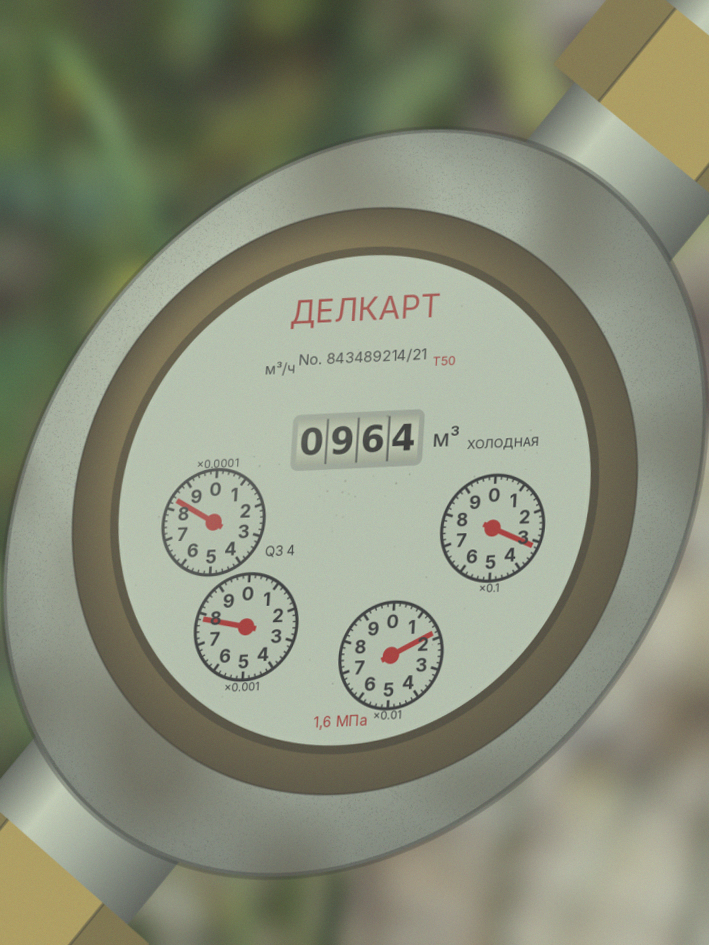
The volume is 964.3178 m³
